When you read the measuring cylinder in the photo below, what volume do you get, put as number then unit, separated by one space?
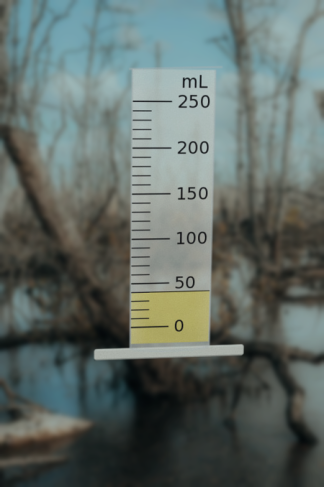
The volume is 40 mL
